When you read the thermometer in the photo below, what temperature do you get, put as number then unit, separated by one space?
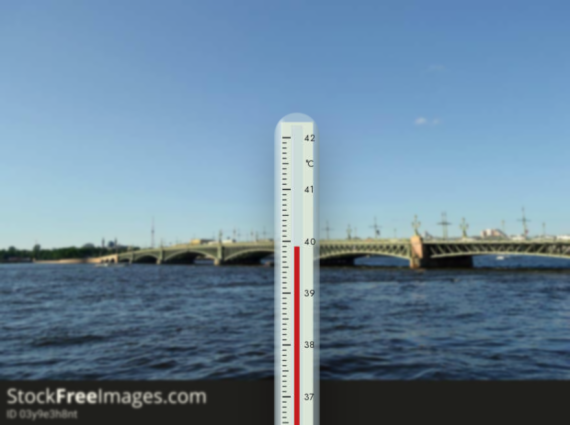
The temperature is 39.9 °C
